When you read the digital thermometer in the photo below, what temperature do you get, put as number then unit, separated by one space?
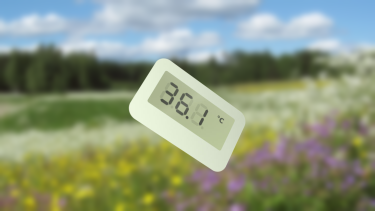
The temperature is 36.1 °C
